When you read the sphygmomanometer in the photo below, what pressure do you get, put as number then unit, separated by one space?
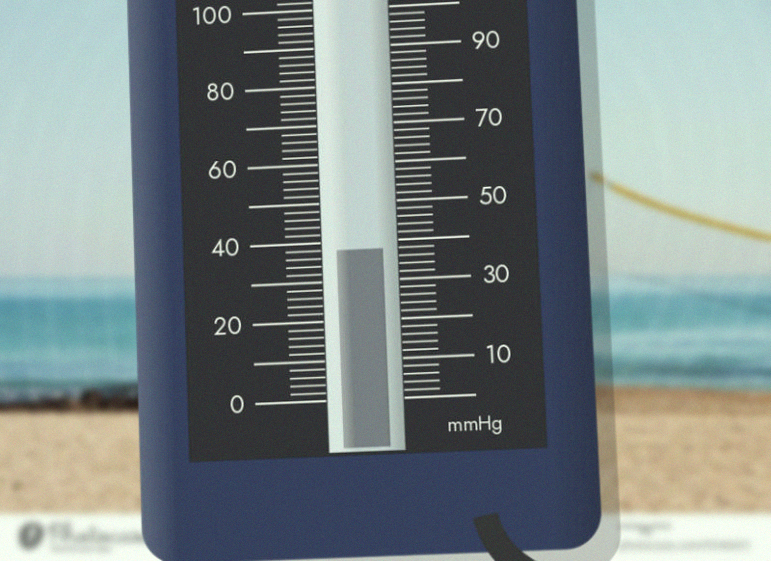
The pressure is 38 mmHg
